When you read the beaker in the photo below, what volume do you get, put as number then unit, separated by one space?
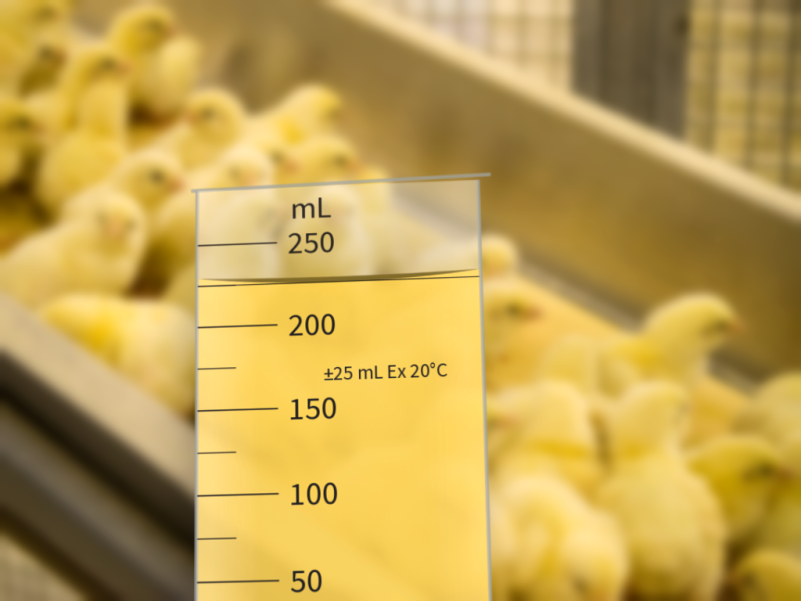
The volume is 225 mL
